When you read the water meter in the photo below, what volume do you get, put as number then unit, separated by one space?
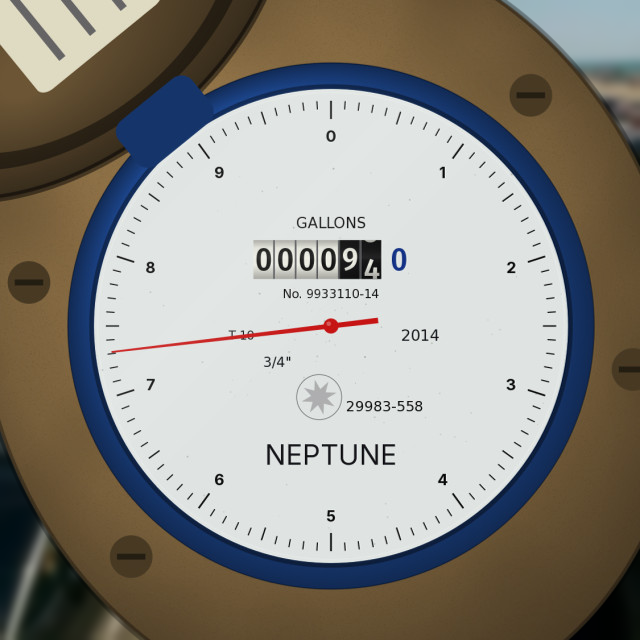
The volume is 937.3 gal
